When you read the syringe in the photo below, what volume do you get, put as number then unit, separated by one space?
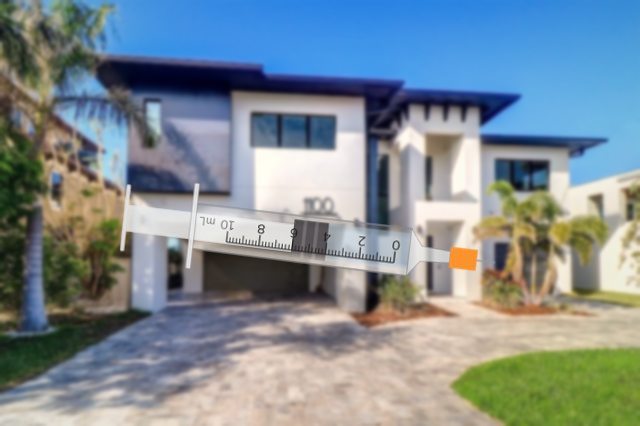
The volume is 4 mL
